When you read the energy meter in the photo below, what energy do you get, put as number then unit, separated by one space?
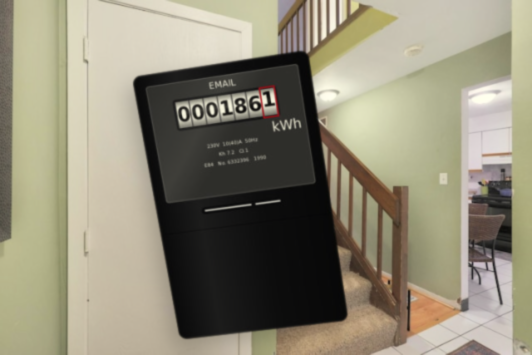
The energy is 186.1 kWh
